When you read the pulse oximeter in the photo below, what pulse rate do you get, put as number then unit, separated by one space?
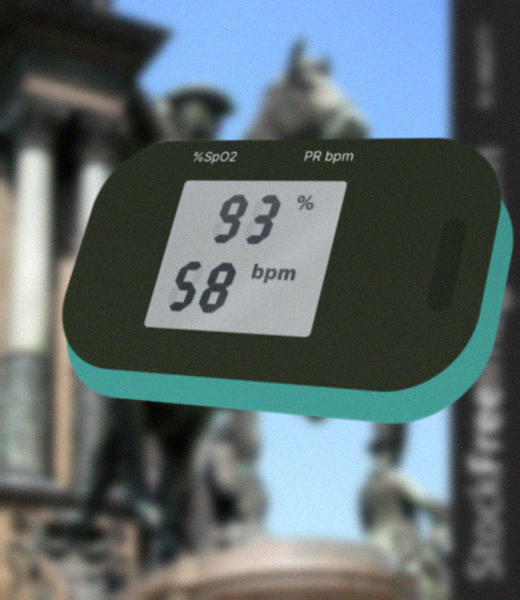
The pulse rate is 58 bpm
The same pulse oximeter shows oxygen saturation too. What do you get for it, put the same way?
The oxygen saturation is 93 %
